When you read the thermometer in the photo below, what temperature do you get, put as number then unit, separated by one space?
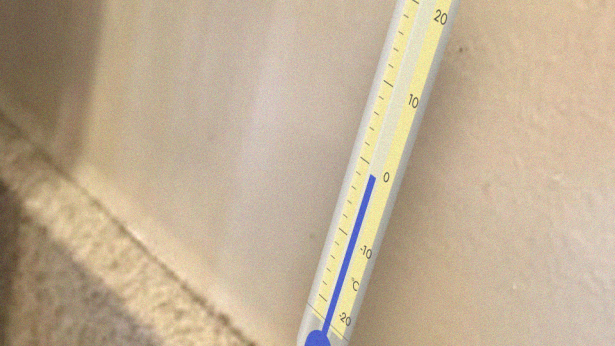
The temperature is -1 °C
